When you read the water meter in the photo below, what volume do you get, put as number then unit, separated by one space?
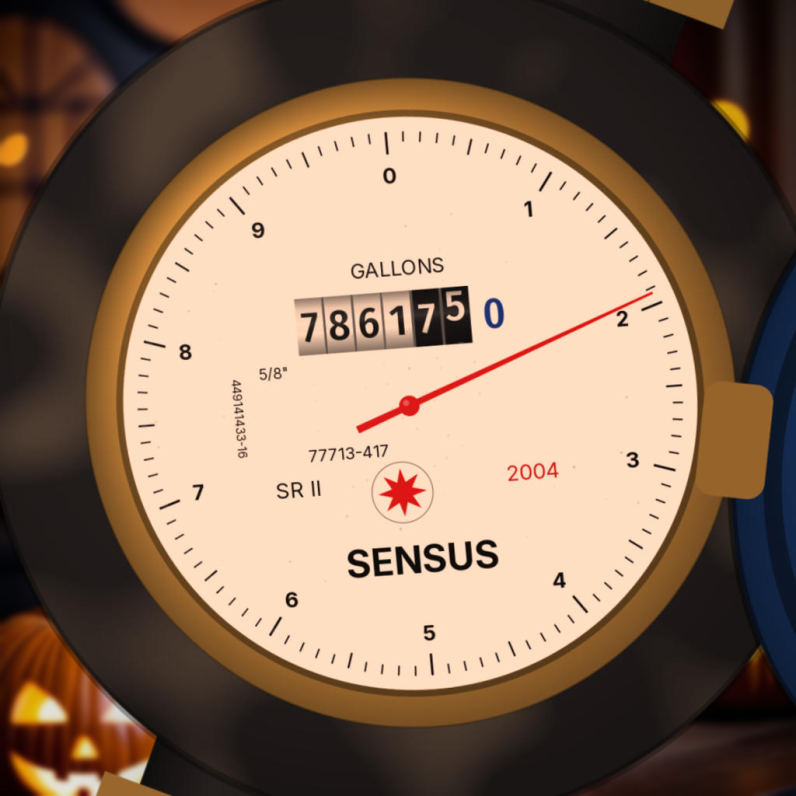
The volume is 7861751.9 gal
